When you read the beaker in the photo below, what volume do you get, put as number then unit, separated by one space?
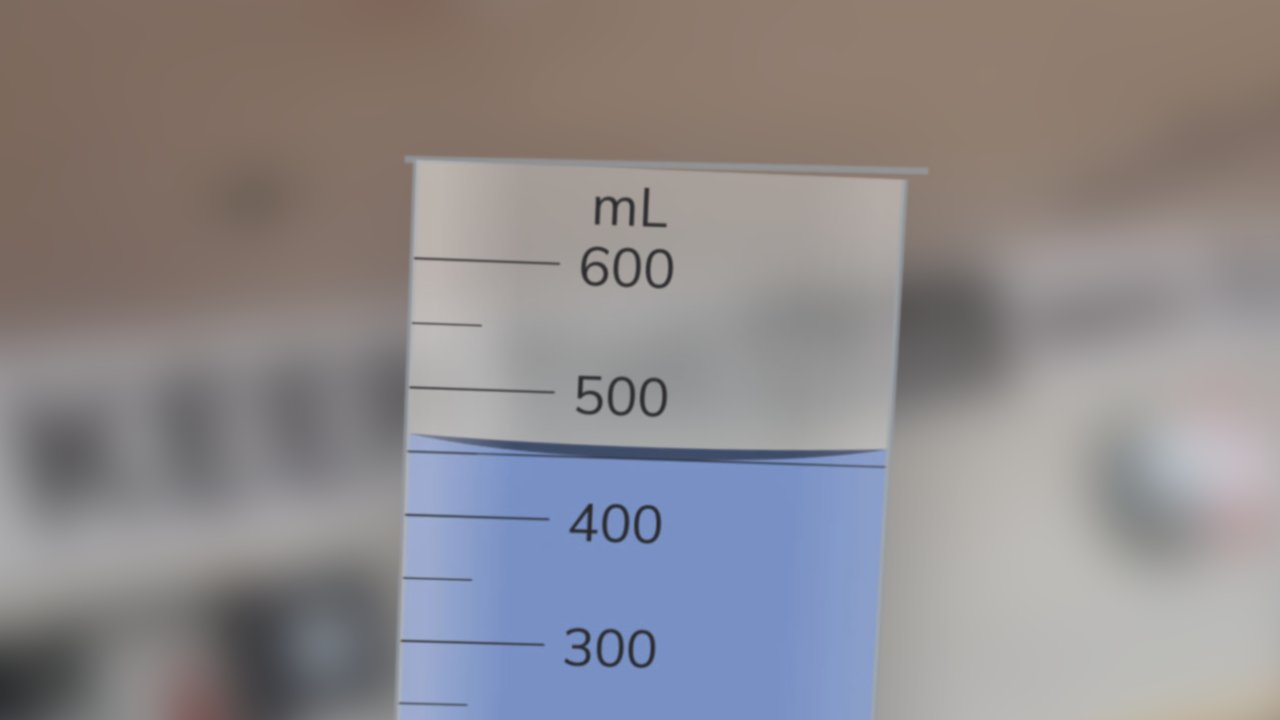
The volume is 450 mL
